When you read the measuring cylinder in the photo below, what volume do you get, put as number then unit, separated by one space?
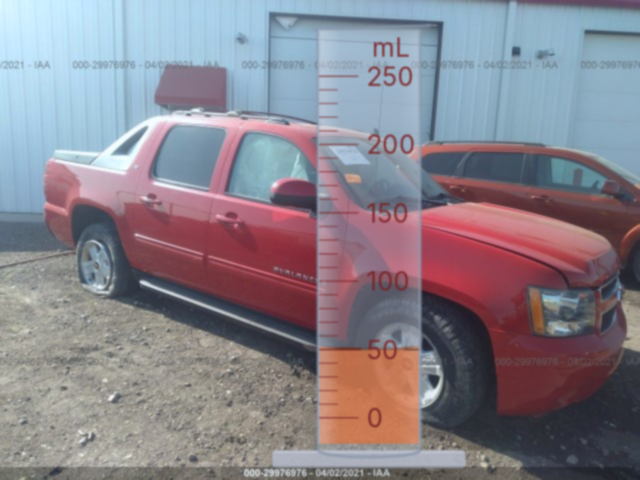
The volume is 50 mL
